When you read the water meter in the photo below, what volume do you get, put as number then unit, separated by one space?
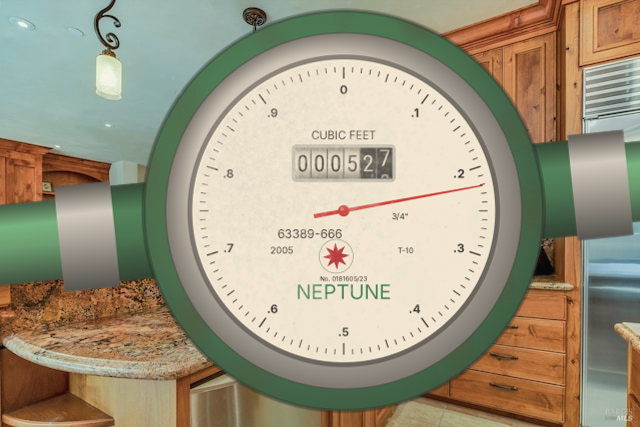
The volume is 527.22 ft³
